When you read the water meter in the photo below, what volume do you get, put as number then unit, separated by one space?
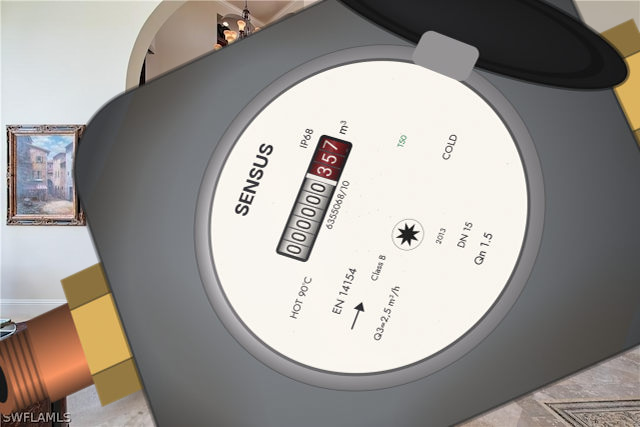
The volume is 0.357 m³
